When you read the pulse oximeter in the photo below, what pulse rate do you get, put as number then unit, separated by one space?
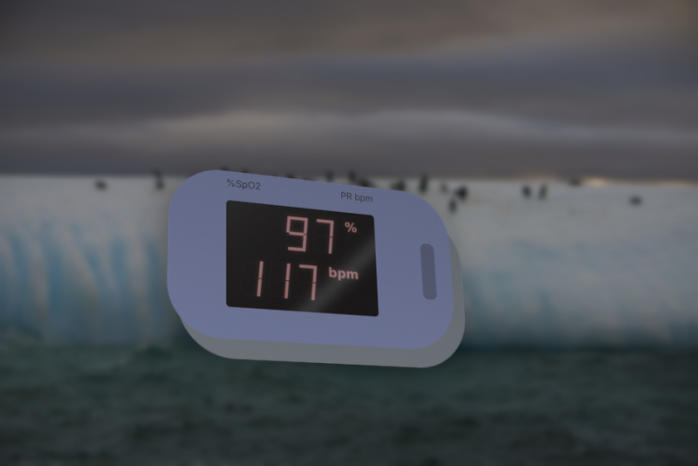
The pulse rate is 117 bpm
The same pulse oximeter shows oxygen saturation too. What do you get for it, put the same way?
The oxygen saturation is 97 %
